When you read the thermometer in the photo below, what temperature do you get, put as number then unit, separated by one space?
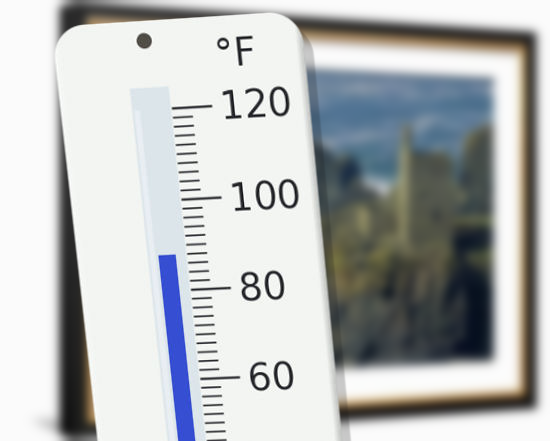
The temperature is 88 °F
